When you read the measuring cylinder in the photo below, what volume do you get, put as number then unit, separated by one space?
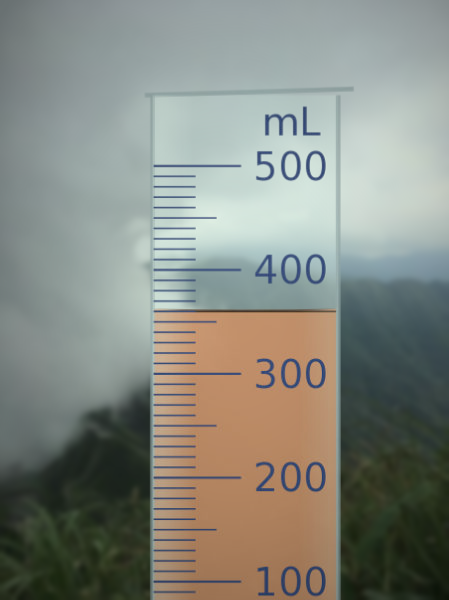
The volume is 360 mL
